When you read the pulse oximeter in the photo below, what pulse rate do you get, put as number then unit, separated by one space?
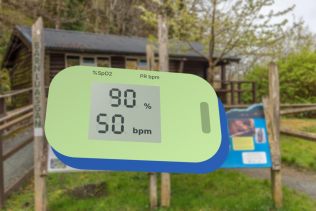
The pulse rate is 50 bpm
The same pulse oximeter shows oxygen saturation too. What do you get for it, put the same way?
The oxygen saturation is 90 %
